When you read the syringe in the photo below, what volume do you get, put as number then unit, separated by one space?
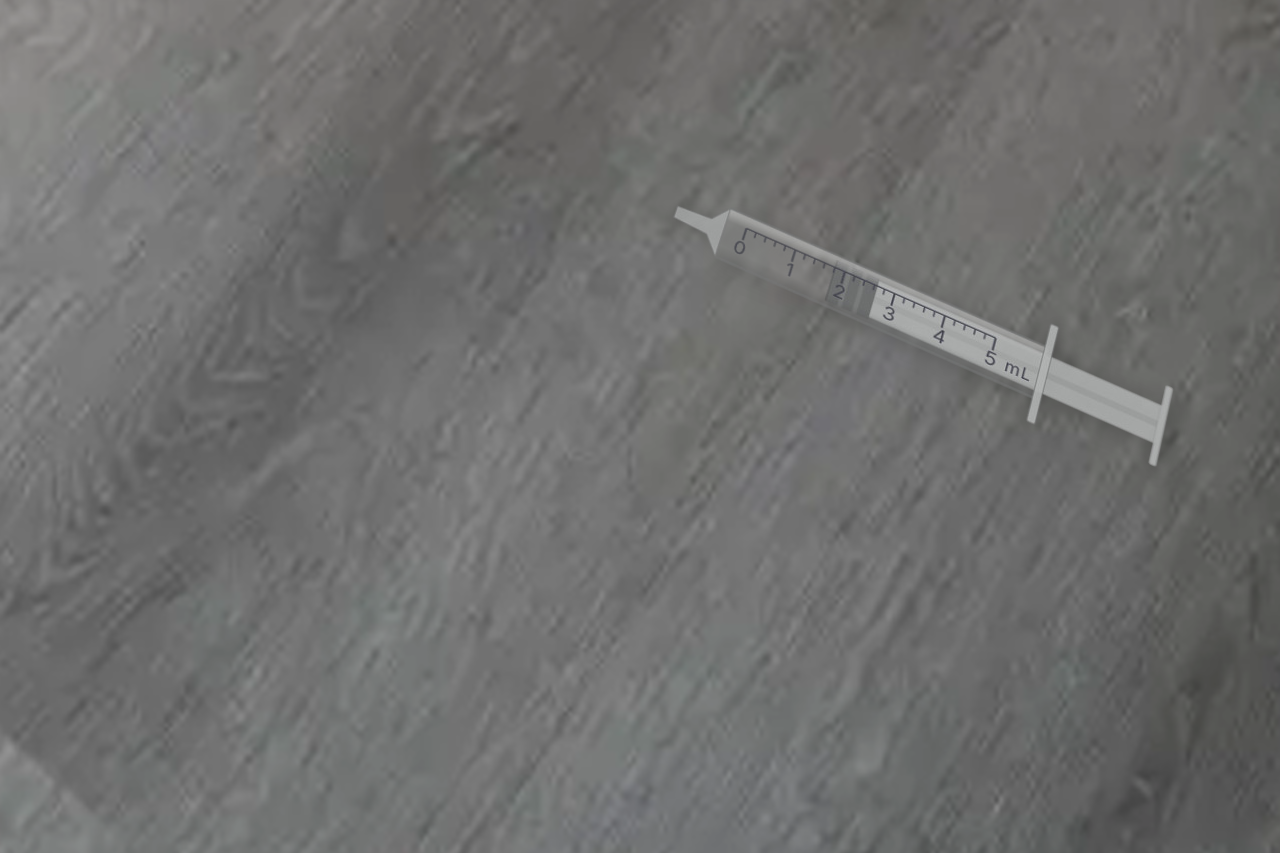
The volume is 1.8 mL
